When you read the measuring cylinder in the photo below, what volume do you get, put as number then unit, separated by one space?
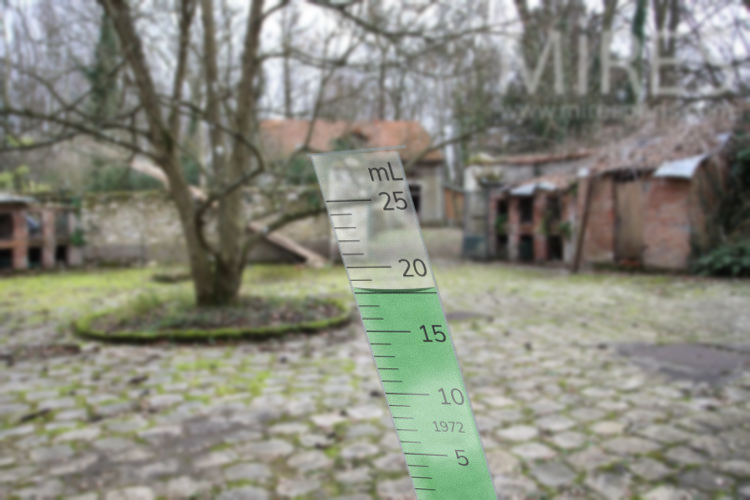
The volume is 18 mL
